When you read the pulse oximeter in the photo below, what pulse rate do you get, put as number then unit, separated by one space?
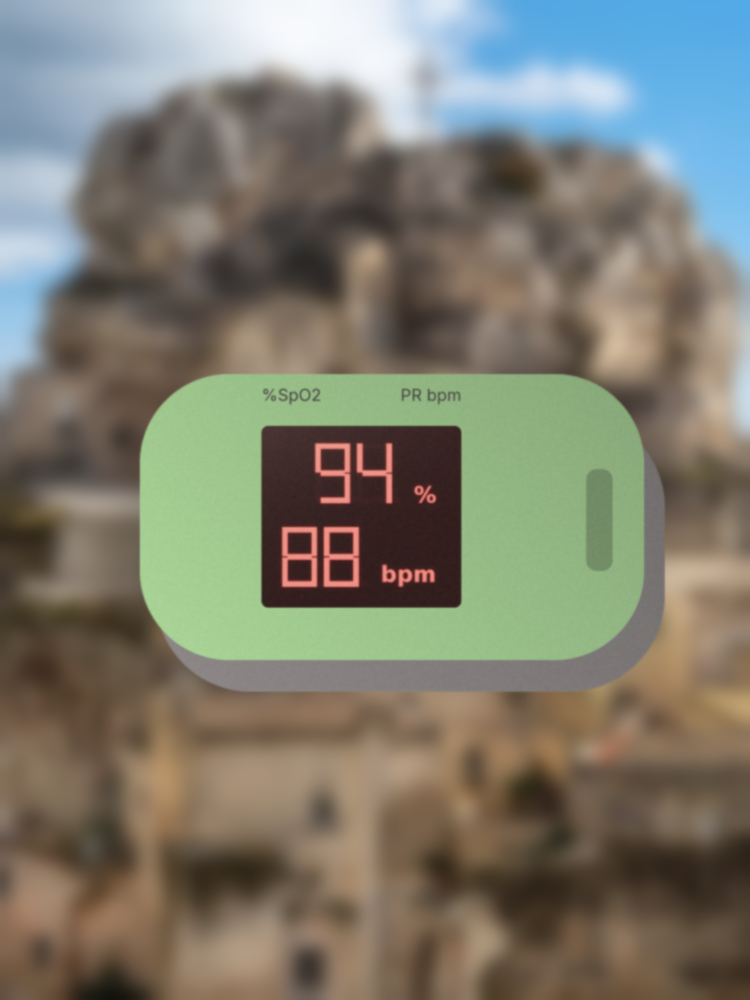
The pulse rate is 88 bpm
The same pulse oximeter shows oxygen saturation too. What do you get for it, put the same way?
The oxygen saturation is 94 %
